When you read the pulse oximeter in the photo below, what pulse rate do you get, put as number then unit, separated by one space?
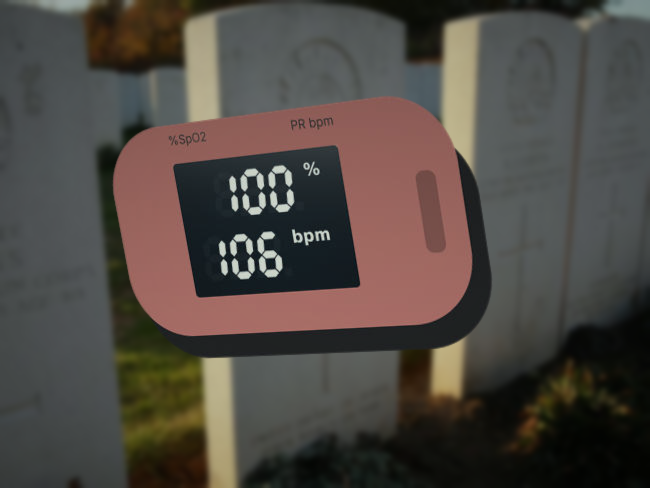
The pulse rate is 106 bpm
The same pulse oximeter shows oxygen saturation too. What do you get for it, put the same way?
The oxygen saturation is 100 %
